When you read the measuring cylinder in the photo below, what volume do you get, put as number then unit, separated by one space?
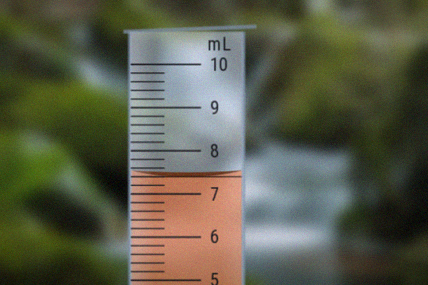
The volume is 7.4 mL
